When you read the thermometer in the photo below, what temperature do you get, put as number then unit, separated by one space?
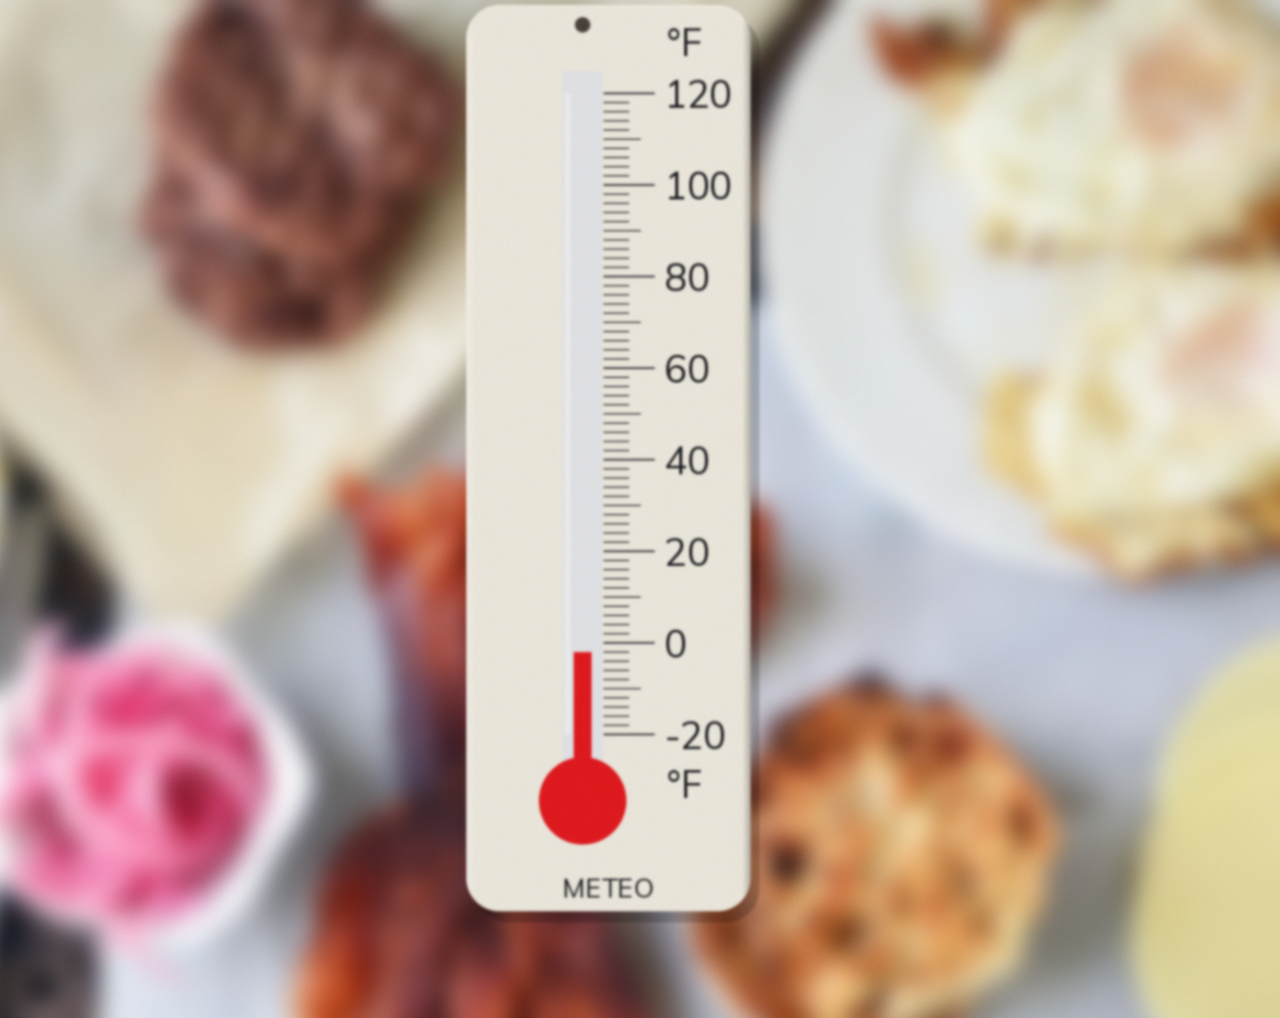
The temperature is -2 °F
